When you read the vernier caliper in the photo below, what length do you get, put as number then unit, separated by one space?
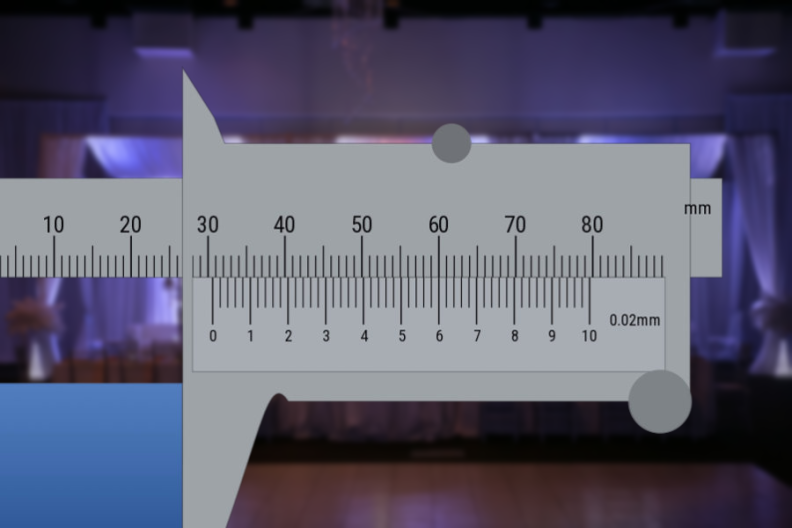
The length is 30.6 mm
